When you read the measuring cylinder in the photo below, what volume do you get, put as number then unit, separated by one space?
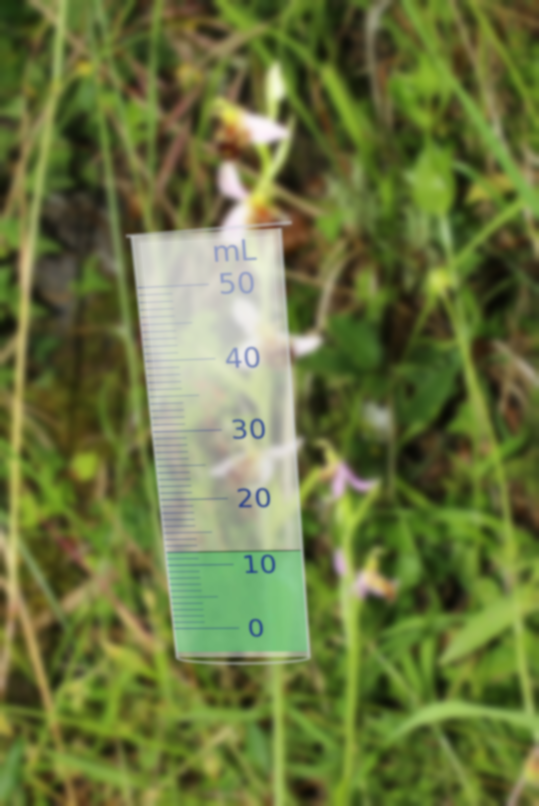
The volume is 12 mL
